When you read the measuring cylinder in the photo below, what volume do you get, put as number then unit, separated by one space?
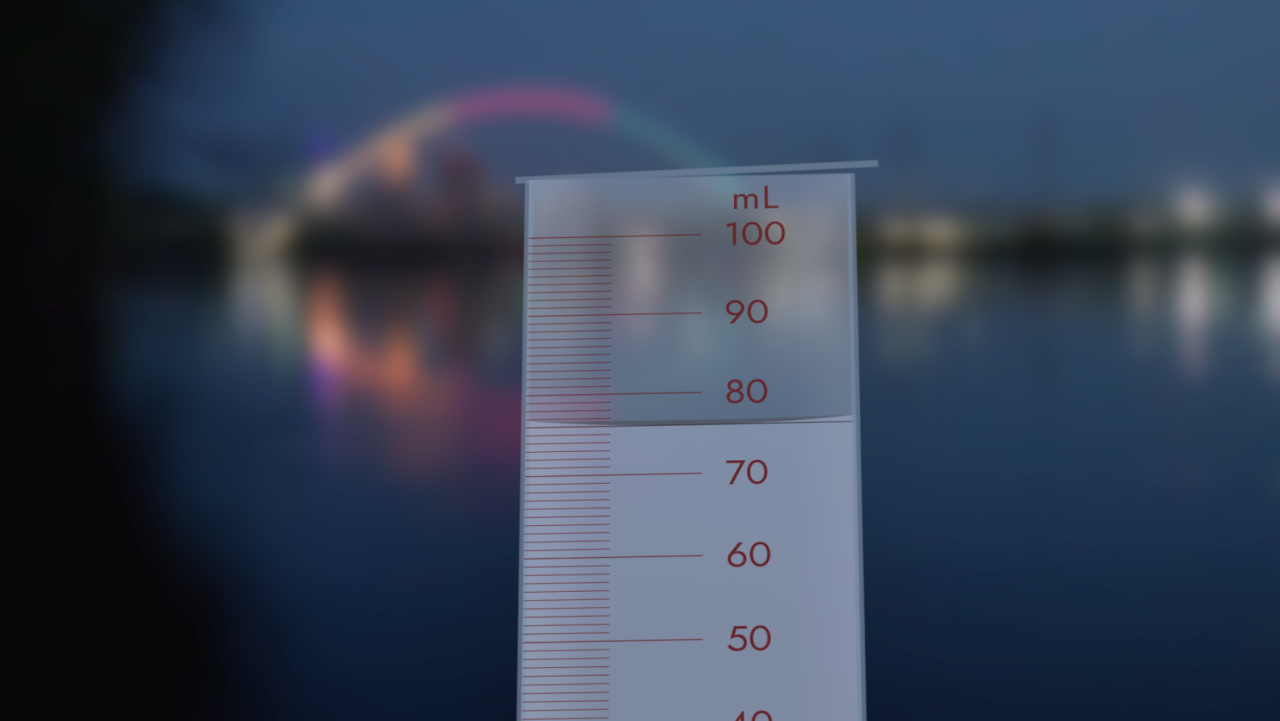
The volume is 76 mL
